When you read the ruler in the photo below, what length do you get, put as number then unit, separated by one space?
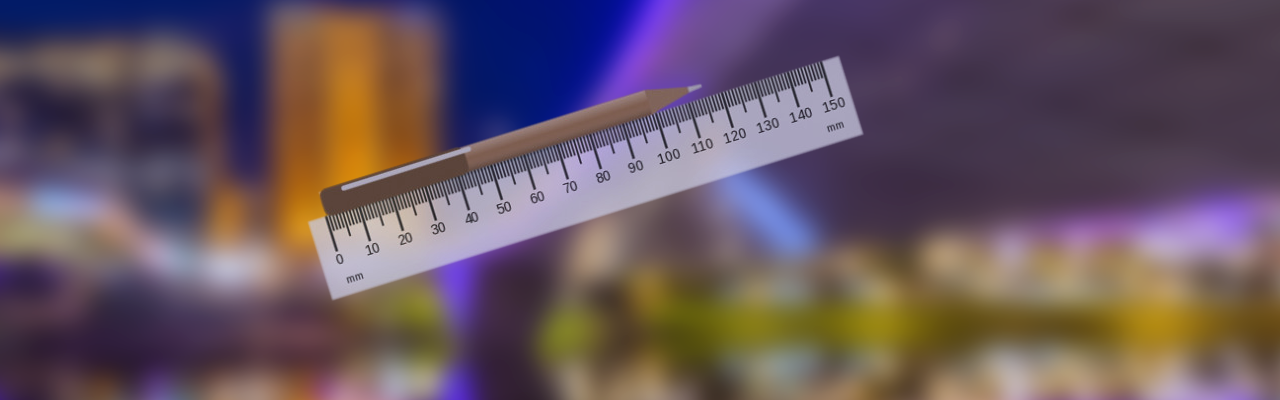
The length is 115 mm
